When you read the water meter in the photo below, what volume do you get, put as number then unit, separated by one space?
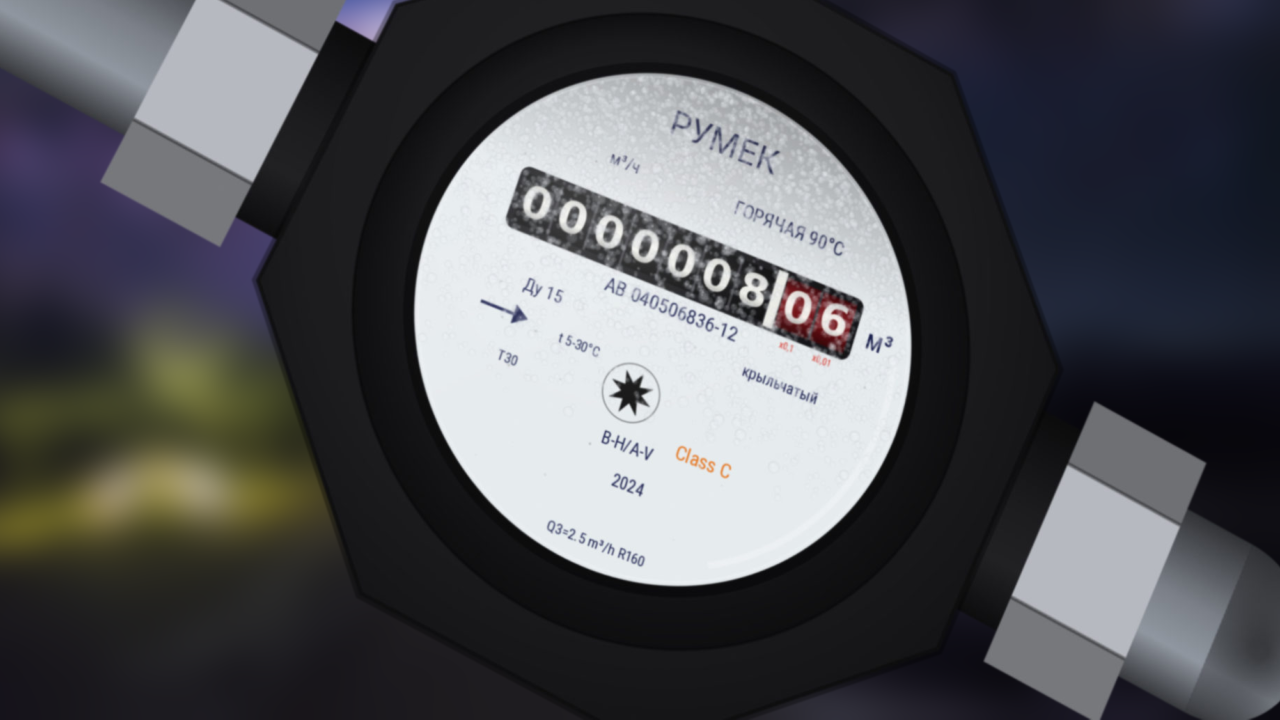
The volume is 8.06 m³
